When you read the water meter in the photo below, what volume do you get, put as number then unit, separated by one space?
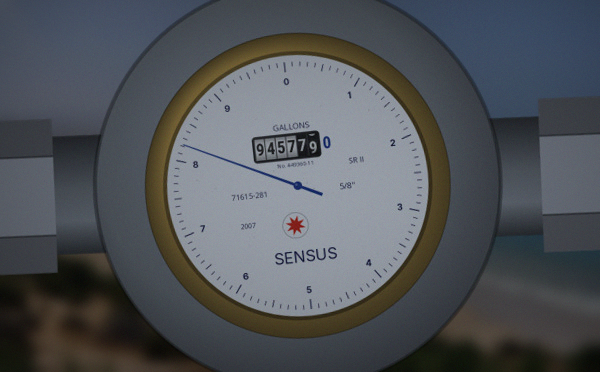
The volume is 9457788.2 gal
